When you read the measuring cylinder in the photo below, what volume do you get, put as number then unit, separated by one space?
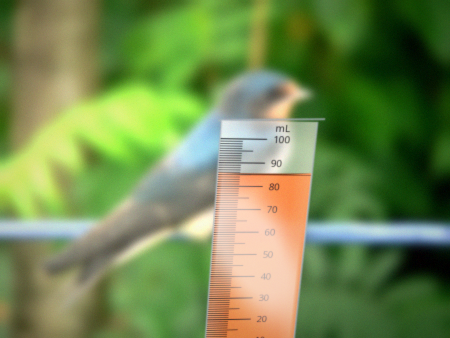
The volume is 85 mL
